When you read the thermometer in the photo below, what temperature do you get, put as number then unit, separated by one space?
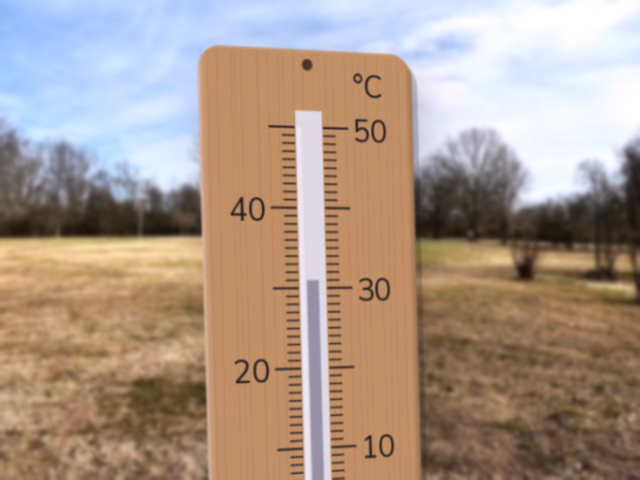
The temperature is 31 °C
